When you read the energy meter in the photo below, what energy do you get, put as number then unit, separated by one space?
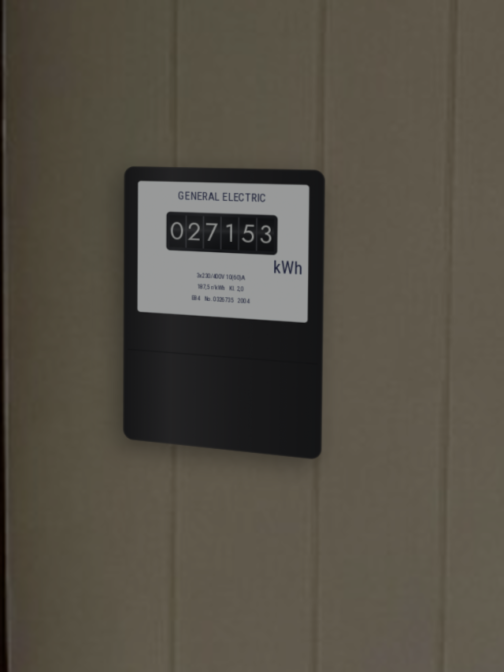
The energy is 27153 kWh
